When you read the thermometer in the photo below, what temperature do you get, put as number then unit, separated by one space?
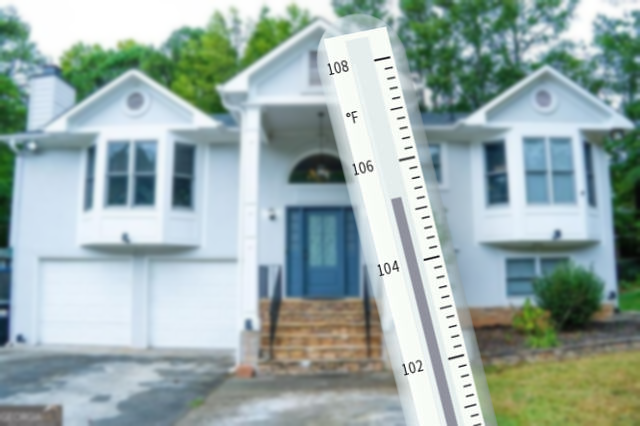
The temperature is 105.3 °F
